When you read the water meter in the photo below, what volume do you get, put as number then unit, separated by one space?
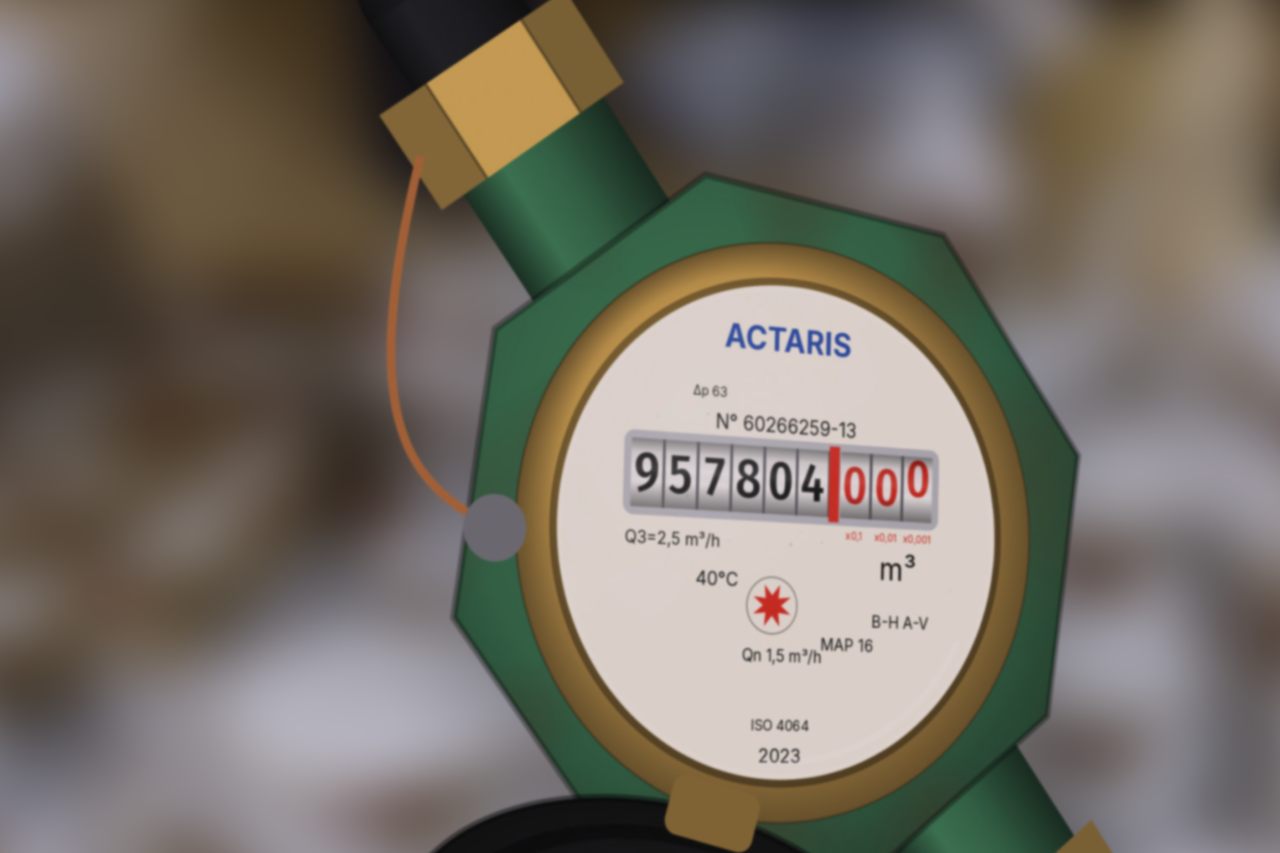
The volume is 957804.000 m³
